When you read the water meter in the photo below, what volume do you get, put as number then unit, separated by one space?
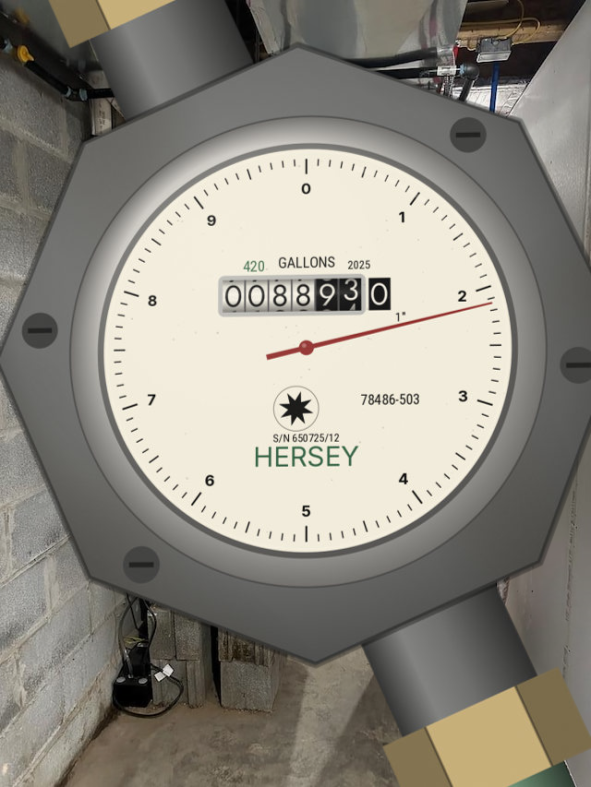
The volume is 88932.1 gal
